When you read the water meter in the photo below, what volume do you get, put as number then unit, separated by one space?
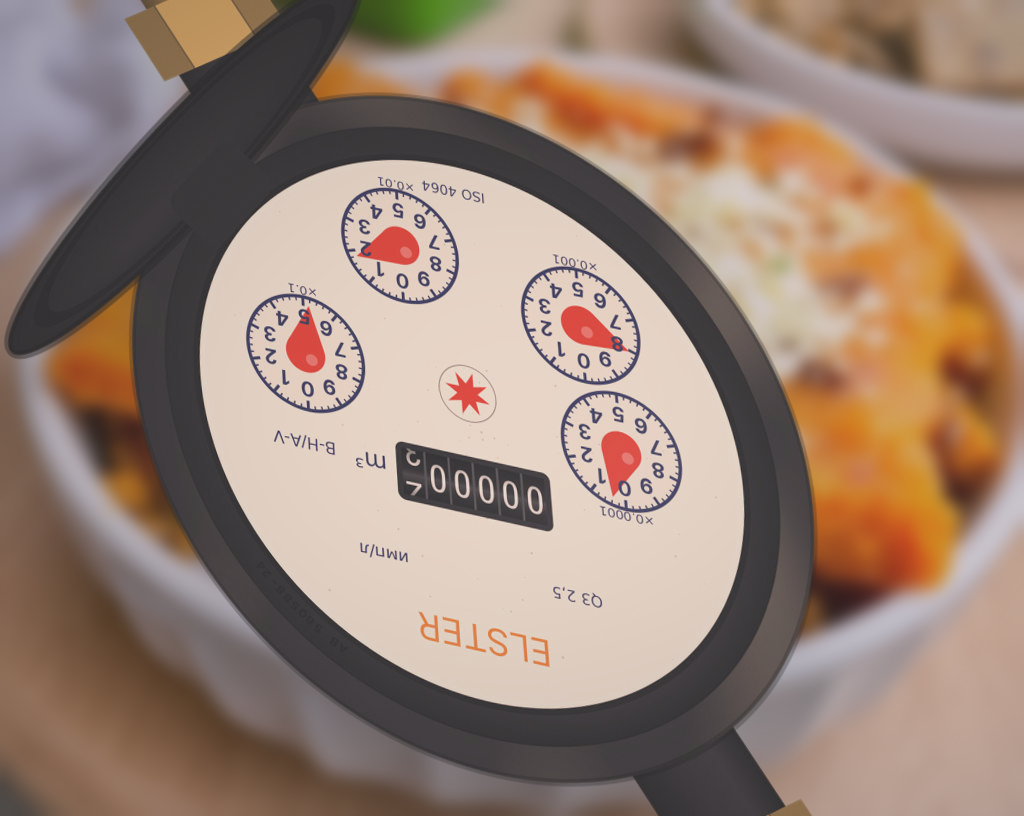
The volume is 2.5180 m³
